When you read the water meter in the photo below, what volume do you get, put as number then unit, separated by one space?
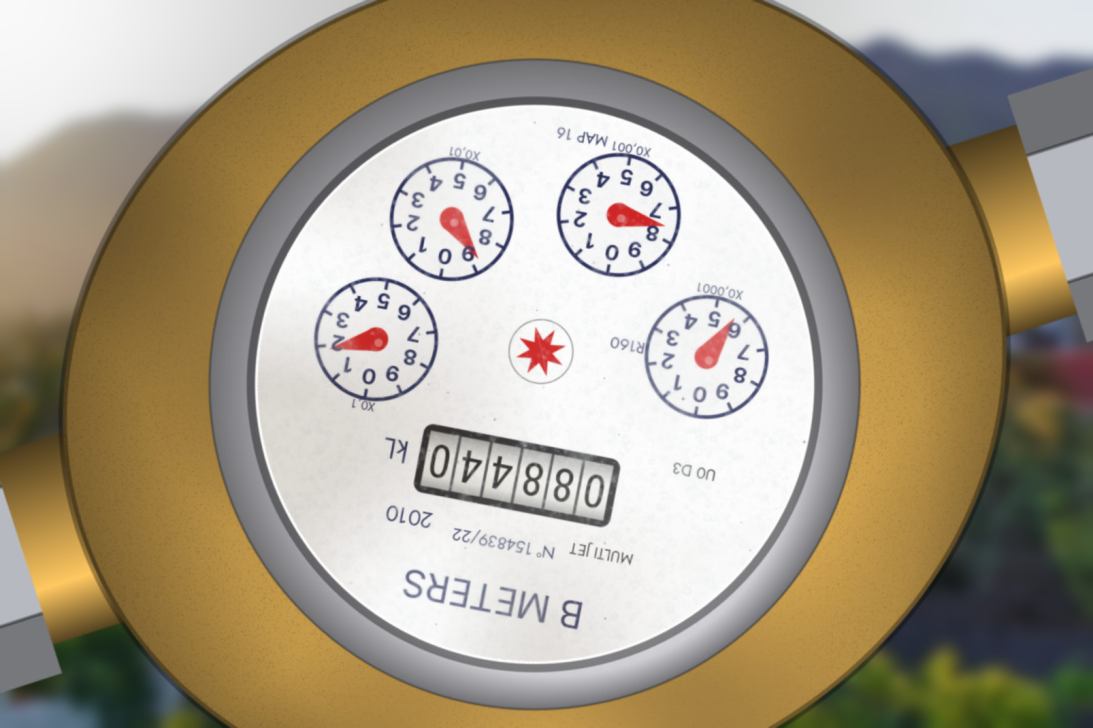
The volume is 88440.1875 kL
